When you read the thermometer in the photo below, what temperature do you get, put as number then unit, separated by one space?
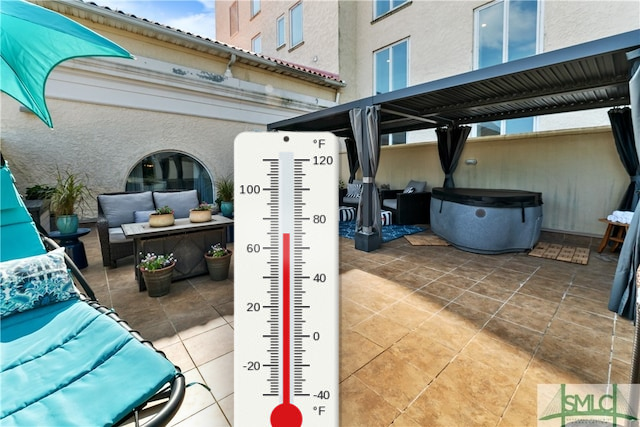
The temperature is 70 °F
